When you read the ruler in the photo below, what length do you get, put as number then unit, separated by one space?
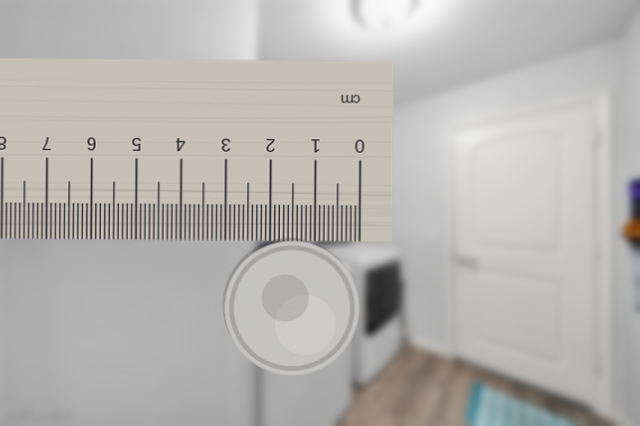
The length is 3 cm
